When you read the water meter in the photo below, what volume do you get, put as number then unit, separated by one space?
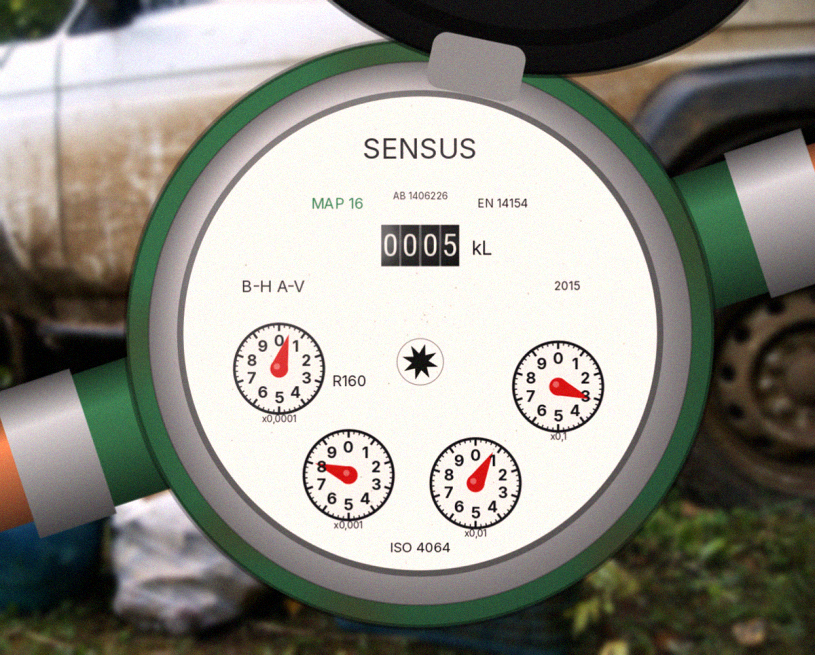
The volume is 5.3080 kL
